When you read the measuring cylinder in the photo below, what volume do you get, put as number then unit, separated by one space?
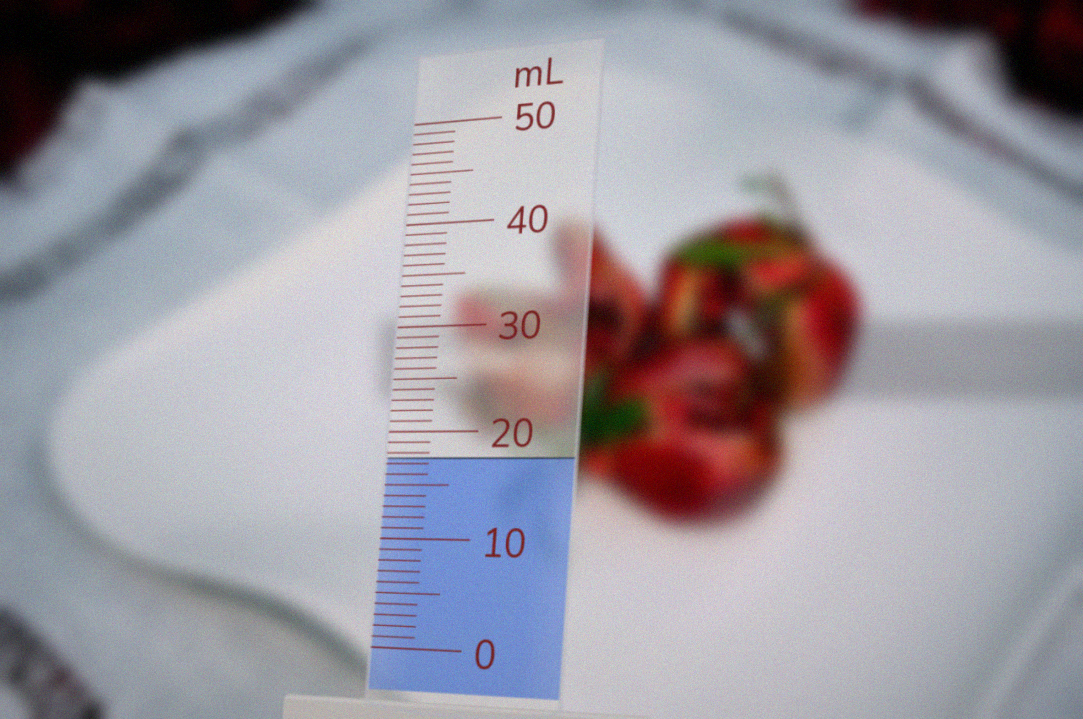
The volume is 17.5 mL
